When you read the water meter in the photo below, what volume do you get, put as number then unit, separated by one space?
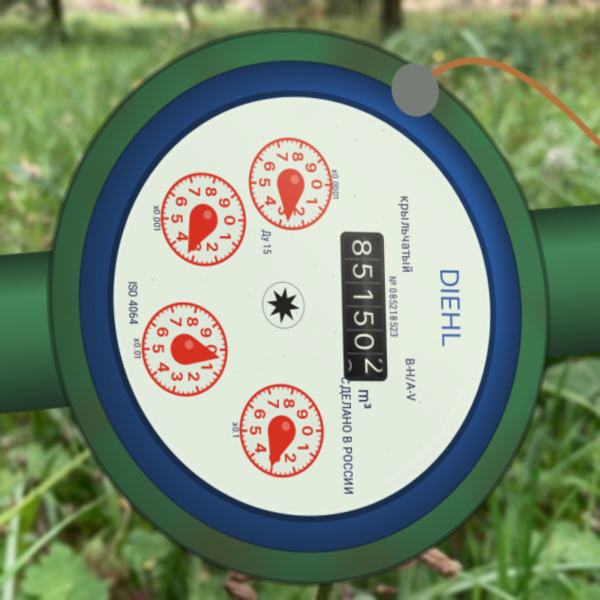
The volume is 851502.3032 m³
